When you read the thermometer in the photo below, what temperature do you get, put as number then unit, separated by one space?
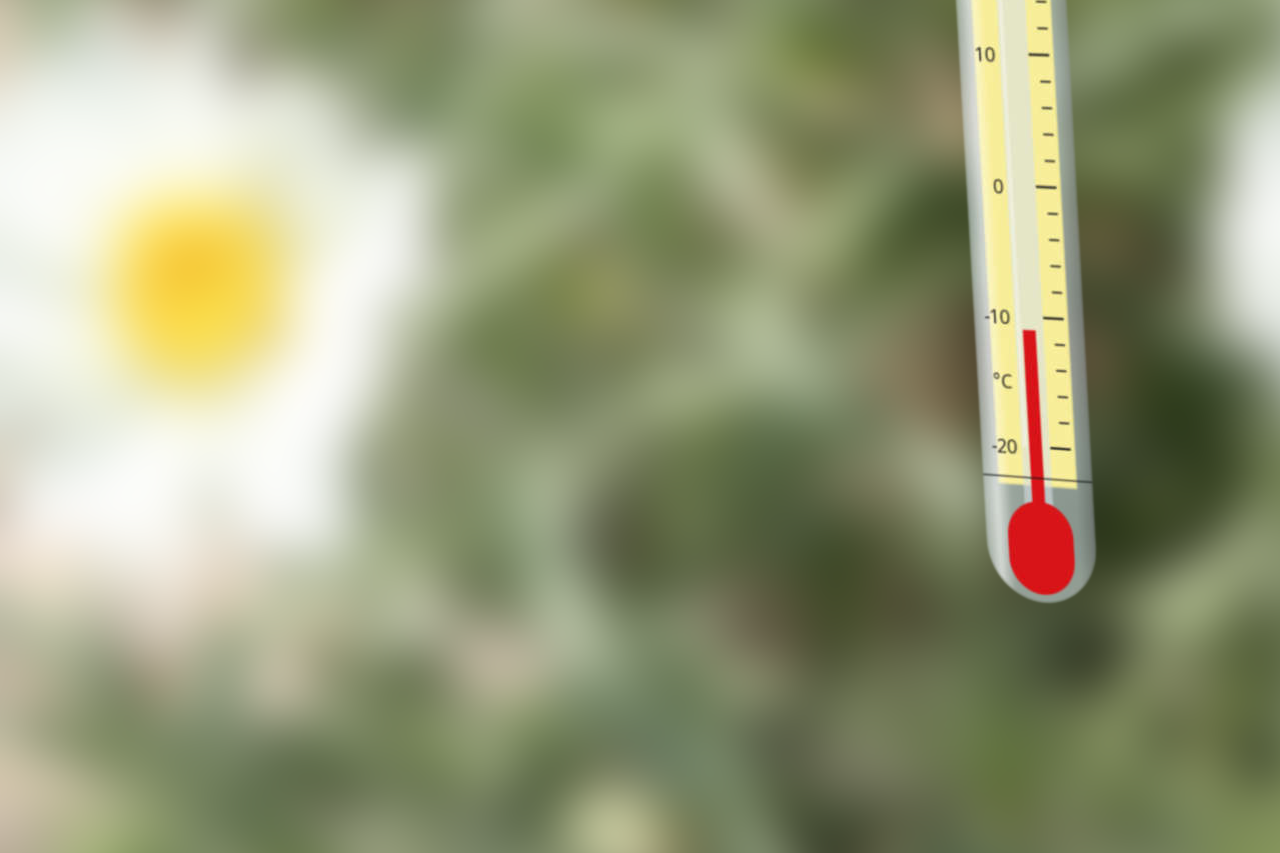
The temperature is -11 °C
